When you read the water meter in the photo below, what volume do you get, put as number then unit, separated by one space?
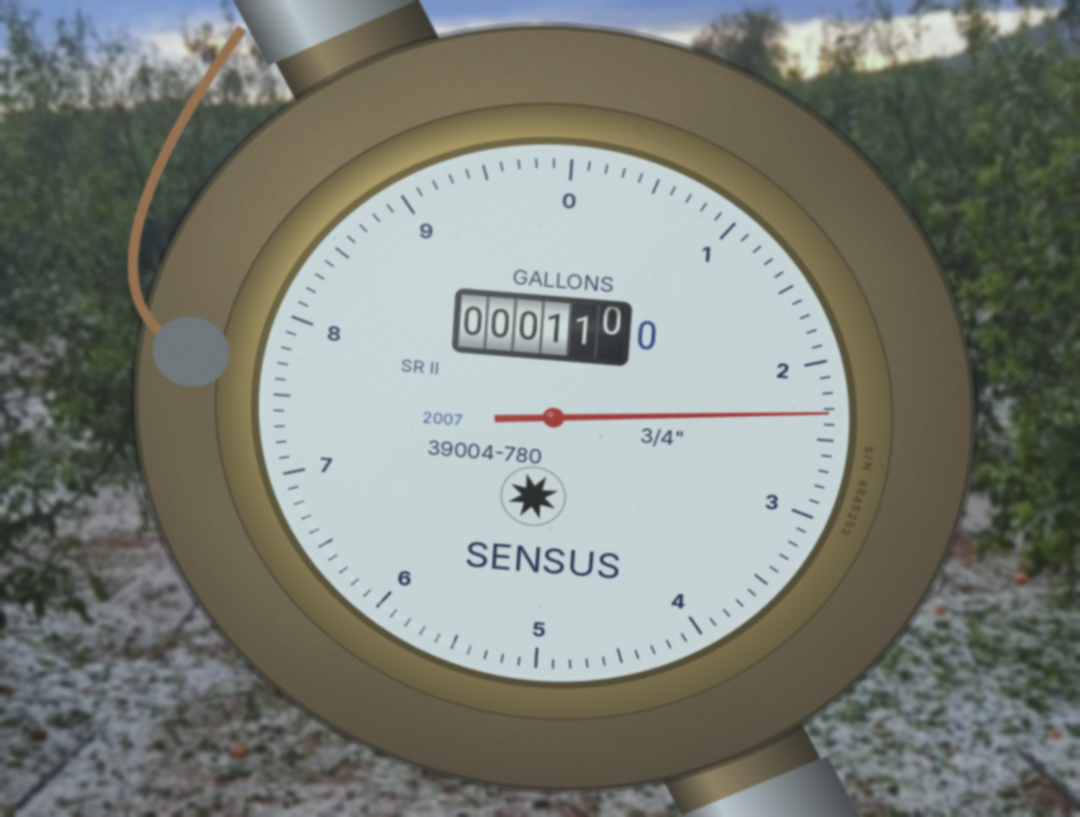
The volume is 1102.3 gal
